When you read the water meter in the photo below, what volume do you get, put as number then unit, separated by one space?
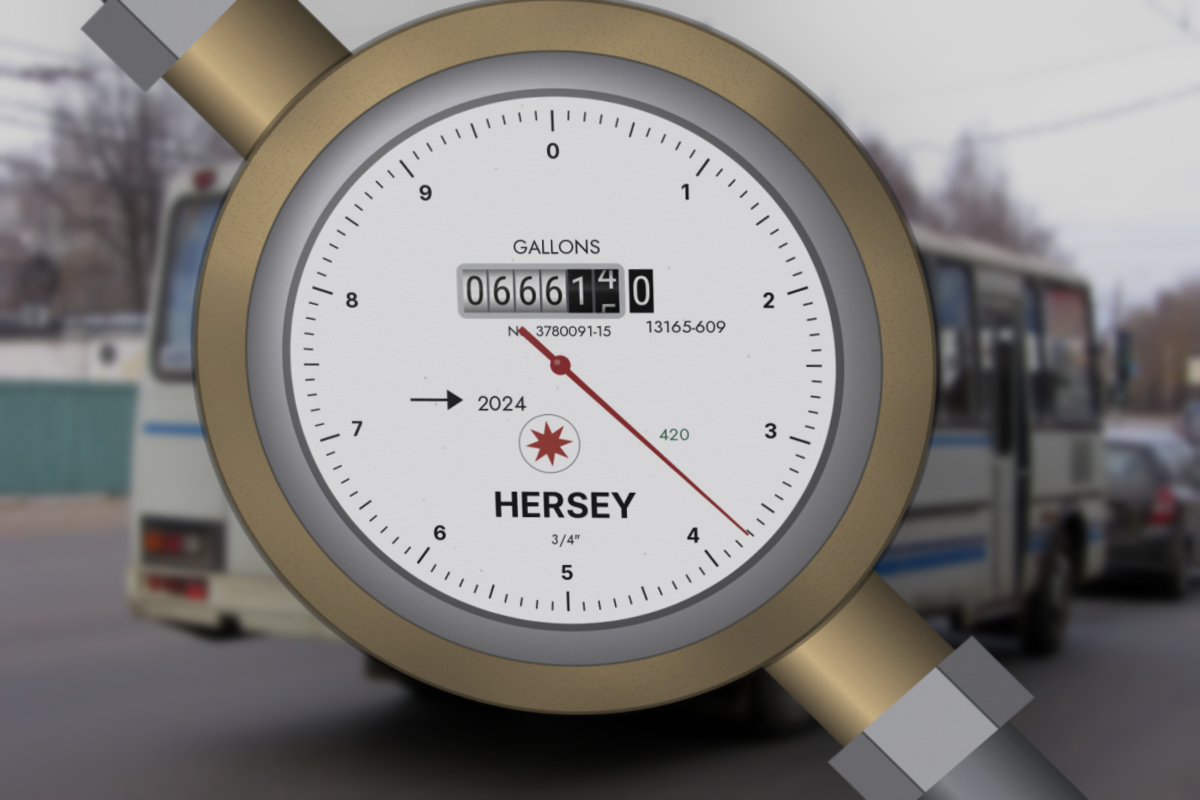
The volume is 666143.7 gal
